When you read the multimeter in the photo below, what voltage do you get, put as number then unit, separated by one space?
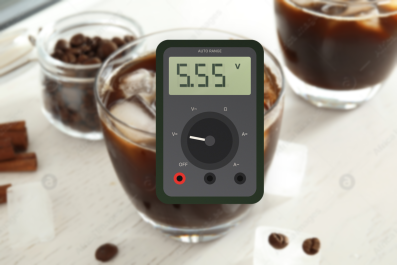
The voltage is 5.55 V
